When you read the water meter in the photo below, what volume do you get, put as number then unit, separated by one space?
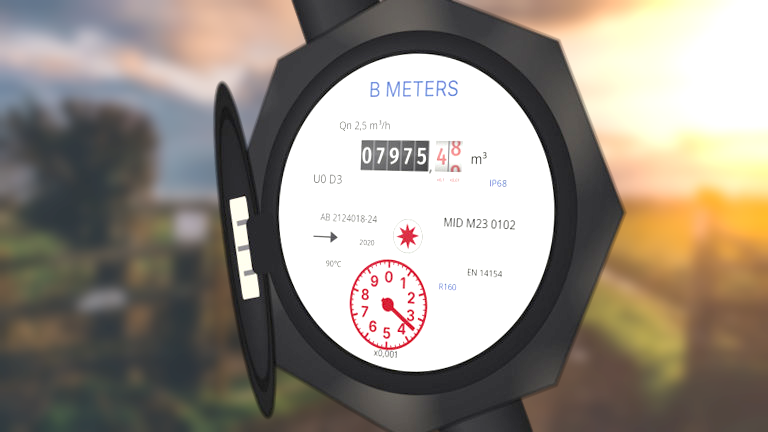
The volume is 7975.483 m³
